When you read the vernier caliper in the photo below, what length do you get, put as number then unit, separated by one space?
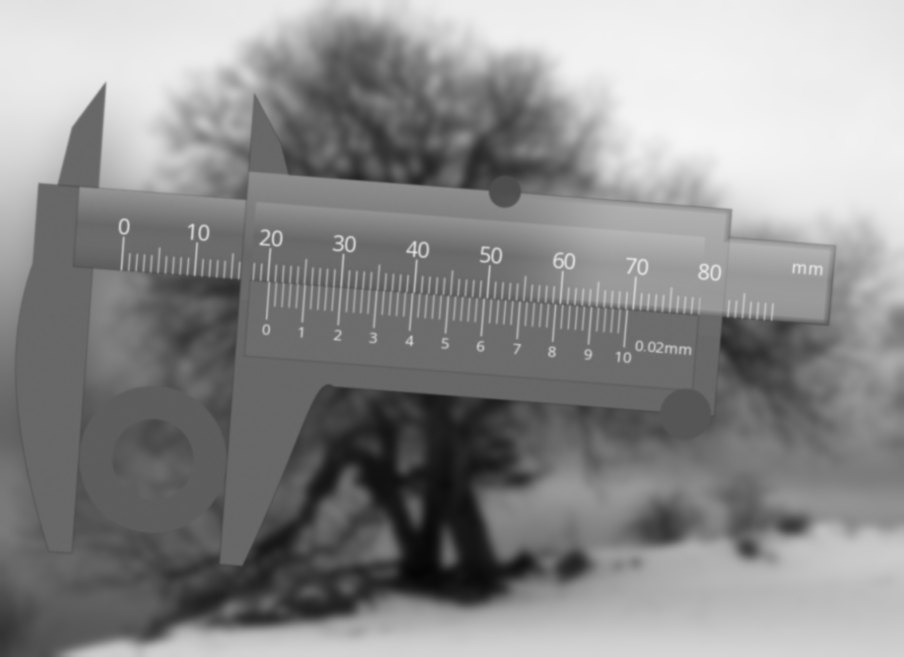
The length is 20.2 mm
